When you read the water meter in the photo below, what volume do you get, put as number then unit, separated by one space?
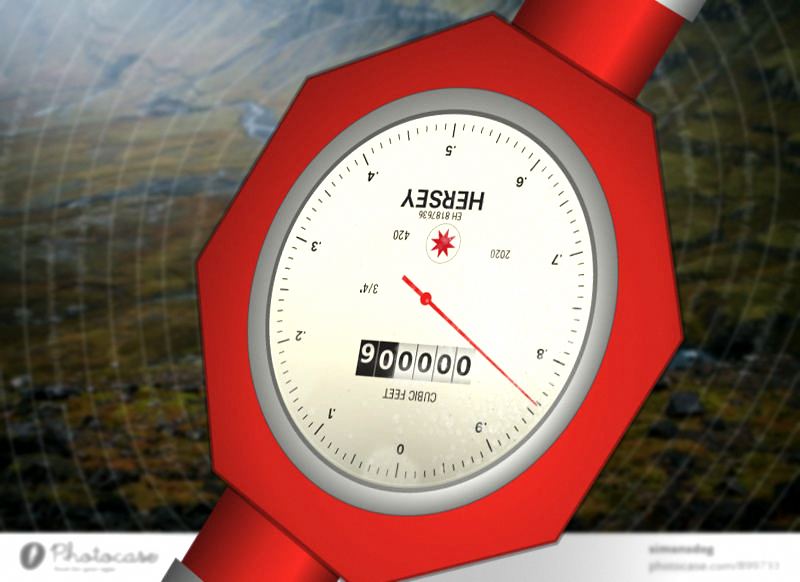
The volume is 5.84 ft³
